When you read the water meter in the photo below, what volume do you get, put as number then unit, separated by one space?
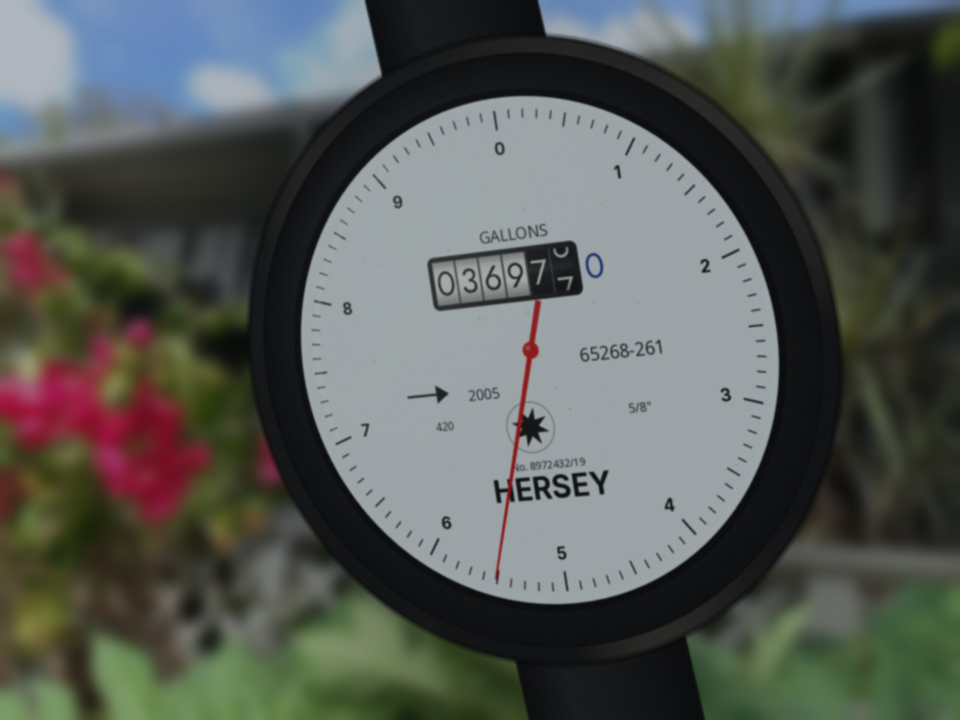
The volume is 369765.5 gal
